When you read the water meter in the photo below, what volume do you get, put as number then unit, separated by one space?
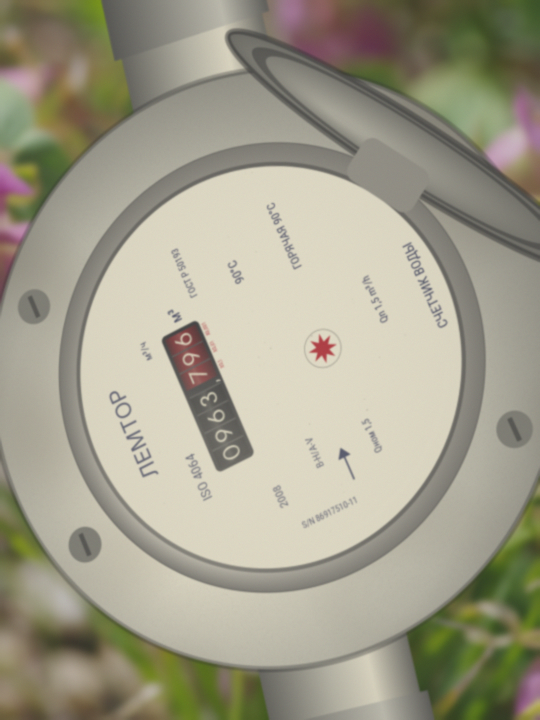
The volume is 963.796 m³
